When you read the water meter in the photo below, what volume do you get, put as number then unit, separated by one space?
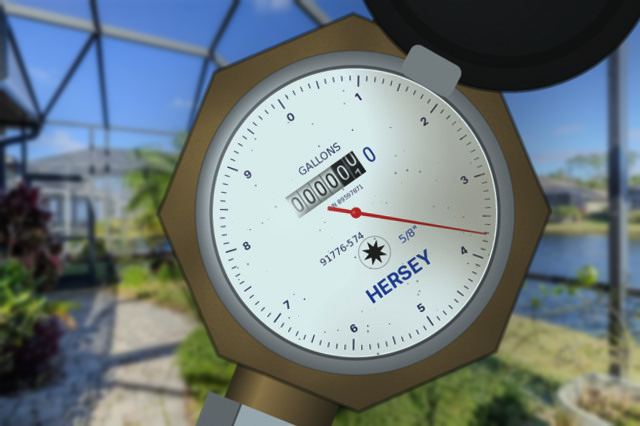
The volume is 3.7 gal
